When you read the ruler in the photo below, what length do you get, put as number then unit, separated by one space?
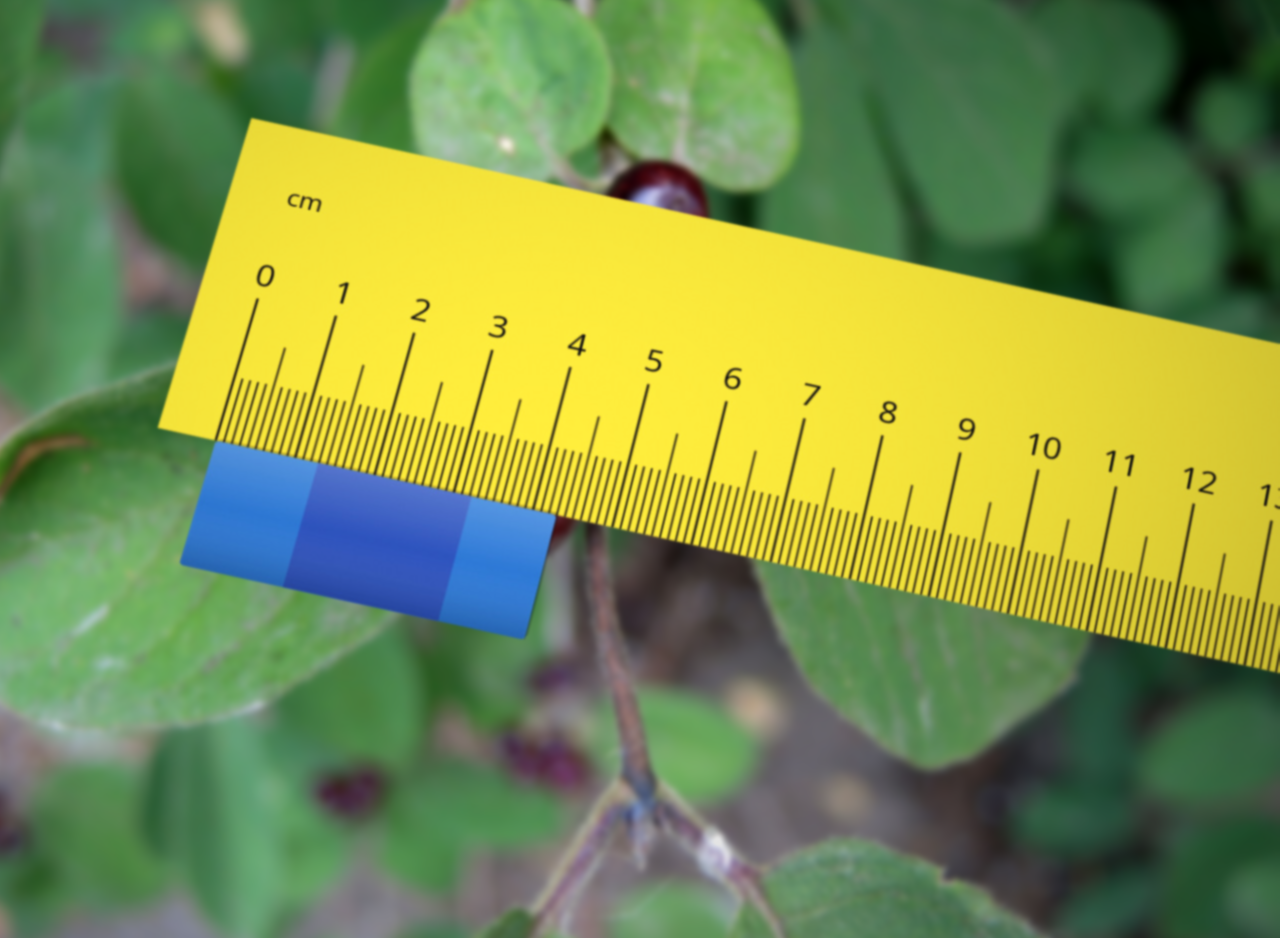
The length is 4.3 cm
